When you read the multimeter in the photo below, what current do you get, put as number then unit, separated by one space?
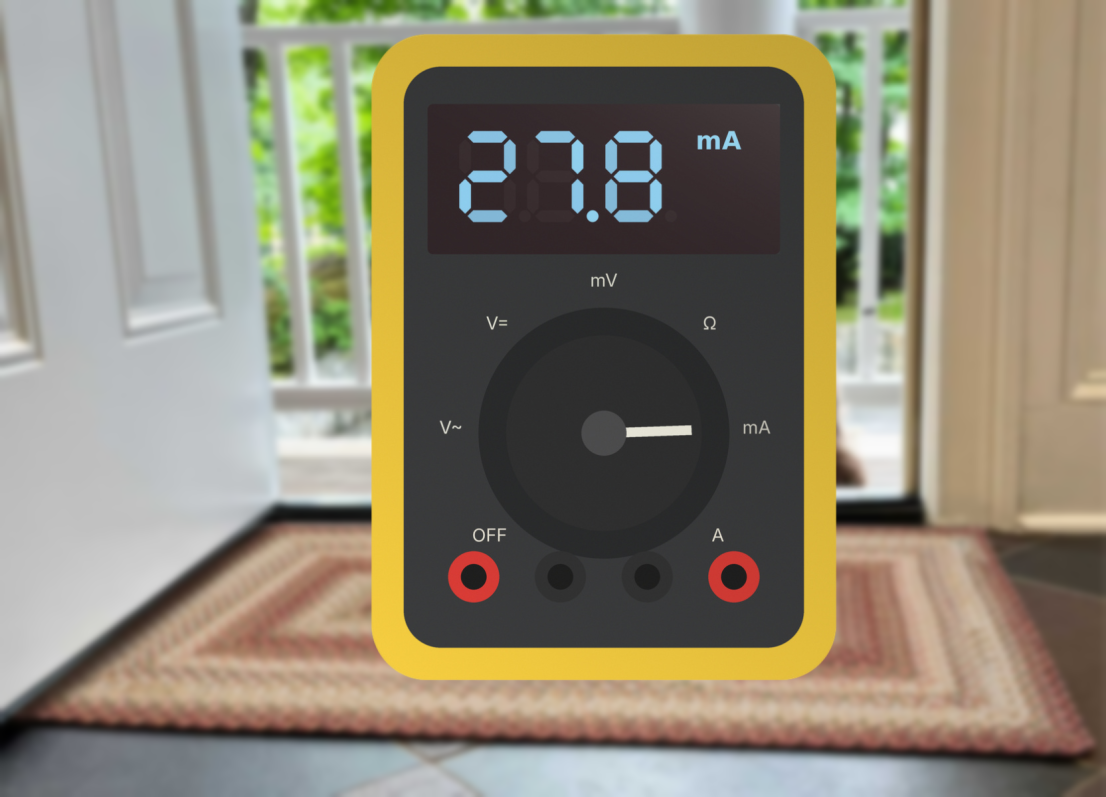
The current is 27.8 mA
